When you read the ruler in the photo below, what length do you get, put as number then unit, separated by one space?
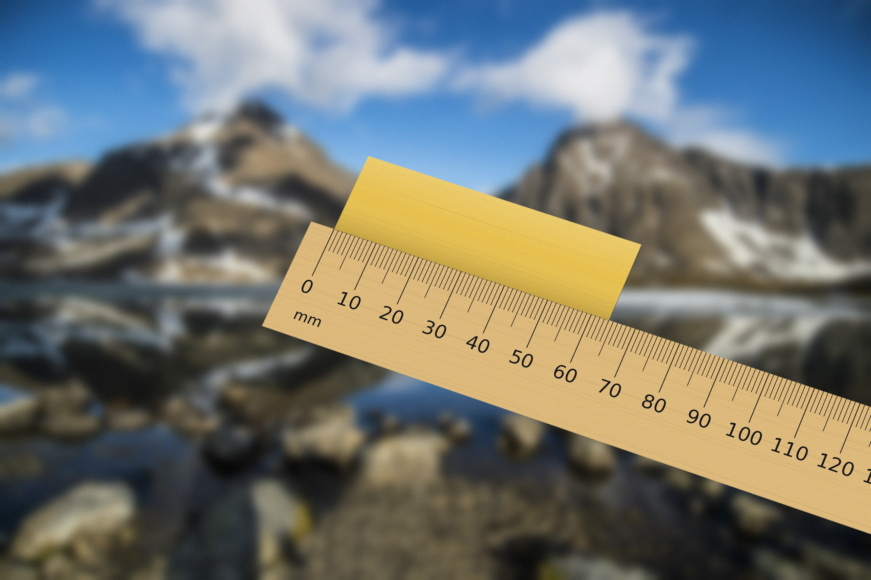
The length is 64 mm
